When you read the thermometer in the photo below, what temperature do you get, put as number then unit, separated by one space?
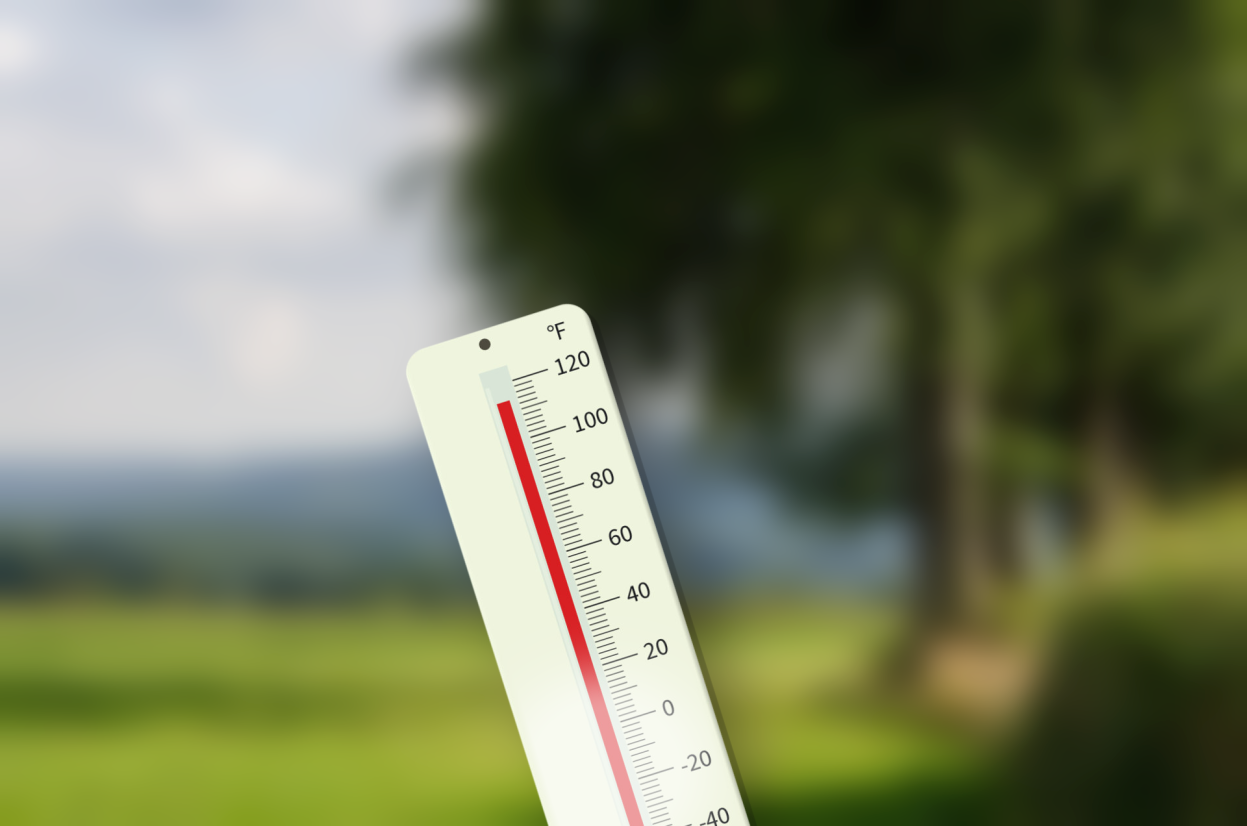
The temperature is 114 °F
